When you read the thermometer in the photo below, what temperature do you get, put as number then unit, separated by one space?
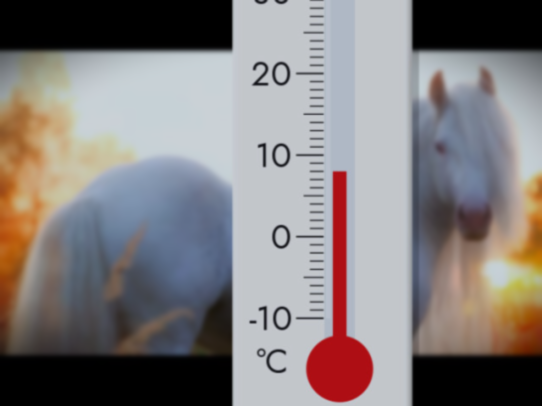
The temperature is 8 °C
